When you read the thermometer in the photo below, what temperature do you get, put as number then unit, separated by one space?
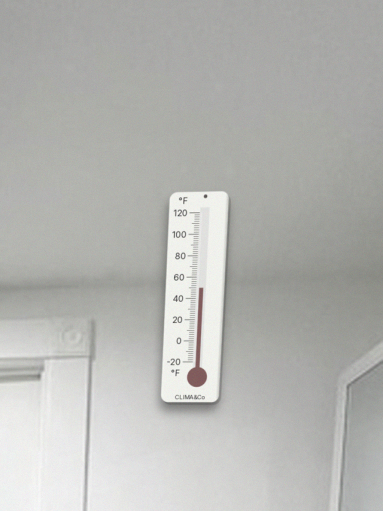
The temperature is 50 °F
